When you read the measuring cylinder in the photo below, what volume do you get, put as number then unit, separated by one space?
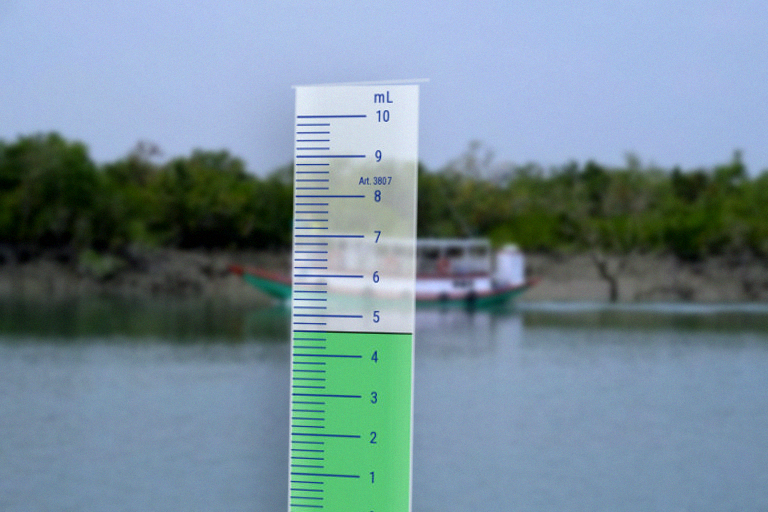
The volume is 4.6 mL
